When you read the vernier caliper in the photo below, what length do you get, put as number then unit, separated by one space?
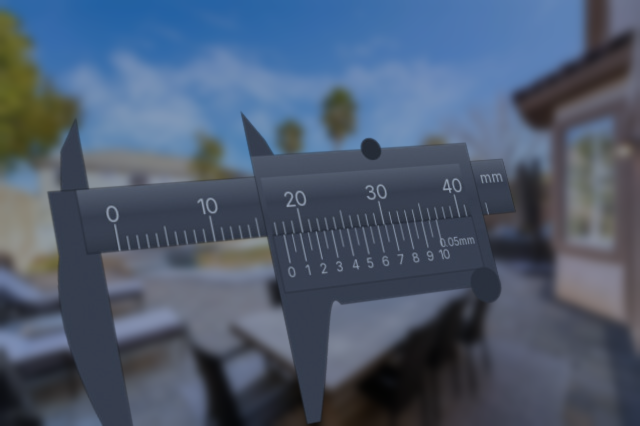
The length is 17.8 mm
